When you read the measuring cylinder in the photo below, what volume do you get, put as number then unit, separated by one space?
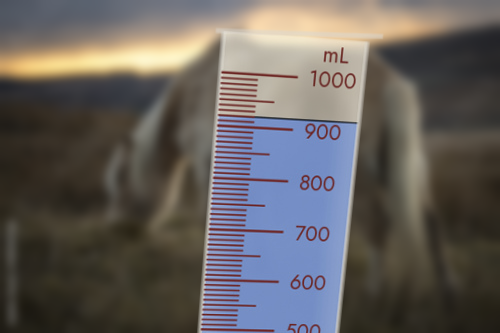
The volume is 920 mL
